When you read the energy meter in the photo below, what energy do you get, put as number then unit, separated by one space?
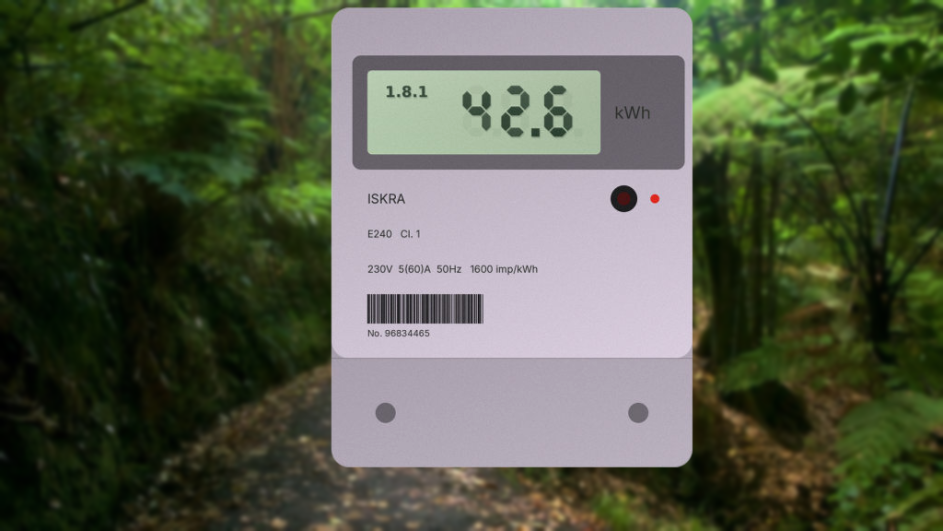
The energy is 42.6 kWh
